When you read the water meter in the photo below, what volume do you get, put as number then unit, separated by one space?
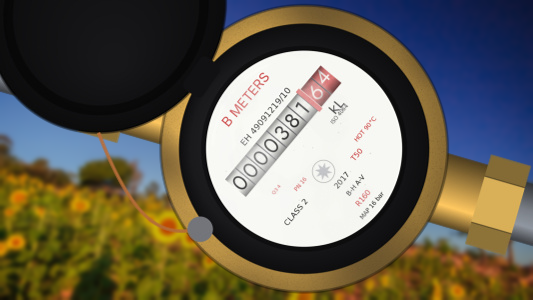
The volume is 381.64 kL
